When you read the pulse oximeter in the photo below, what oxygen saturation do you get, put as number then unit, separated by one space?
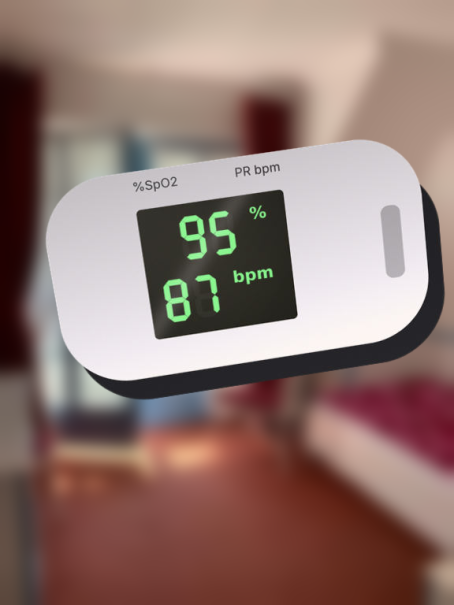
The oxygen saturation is 95 %
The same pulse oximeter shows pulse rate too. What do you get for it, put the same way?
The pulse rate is 87 bpm
